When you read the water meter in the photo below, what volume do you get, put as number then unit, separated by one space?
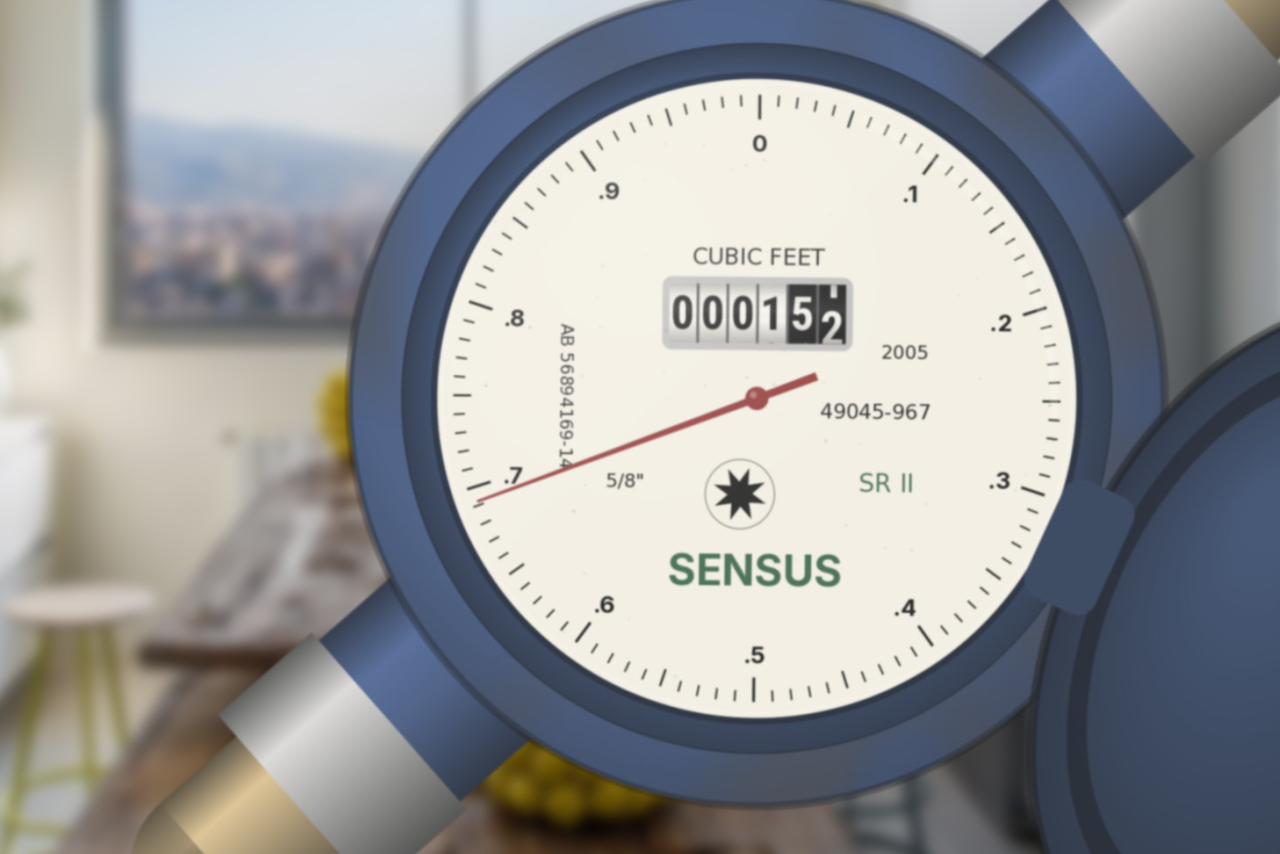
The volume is 151.69 ft³
